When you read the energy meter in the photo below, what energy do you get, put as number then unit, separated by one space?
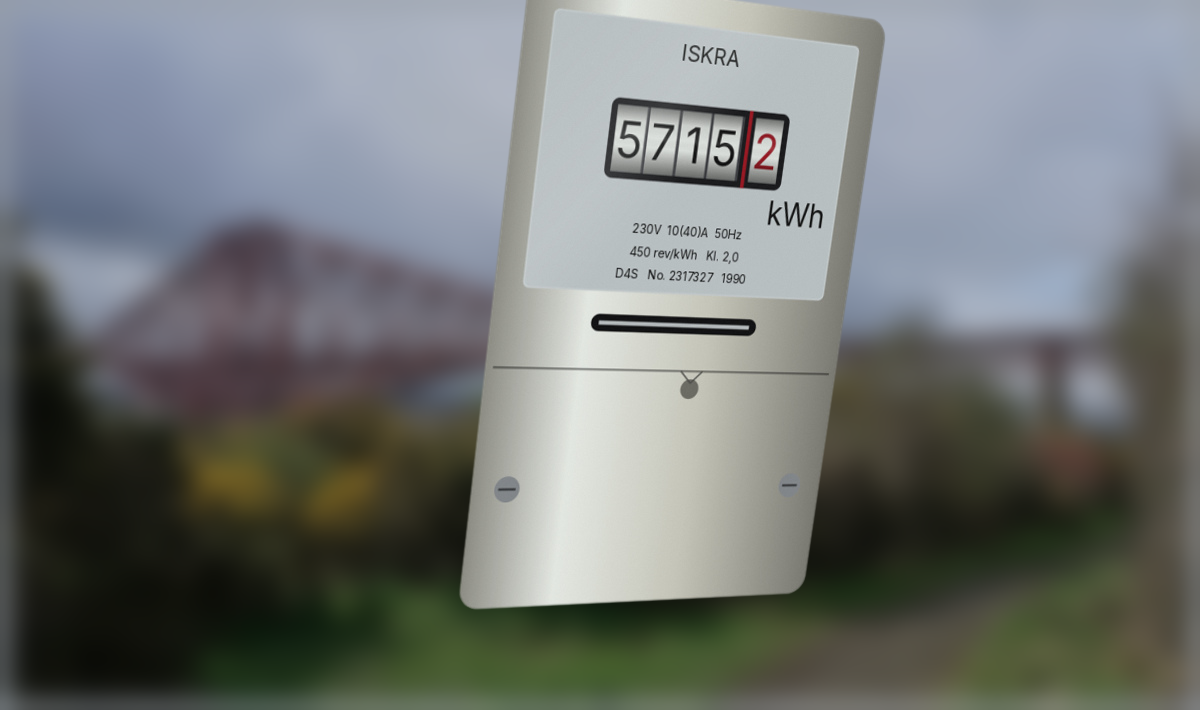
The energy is 5715.2 kWh
